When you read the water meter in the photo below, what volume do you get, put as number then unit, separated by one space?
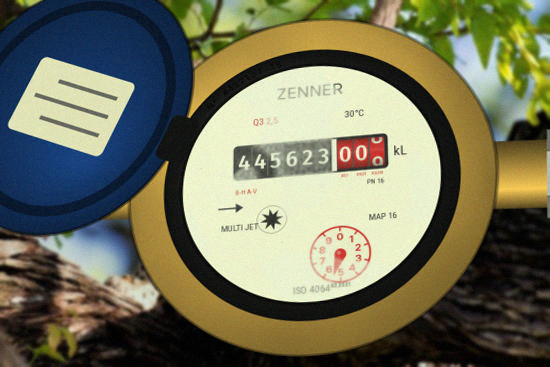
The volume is 445623.0085 kL
